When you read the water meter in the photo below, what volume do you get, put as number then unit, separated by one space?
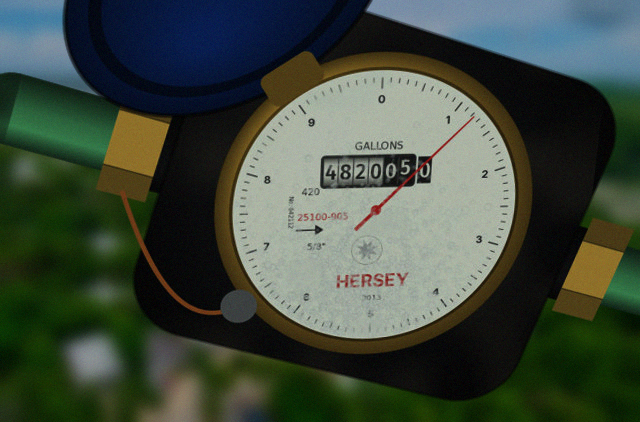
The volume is 4820051.2 gal
